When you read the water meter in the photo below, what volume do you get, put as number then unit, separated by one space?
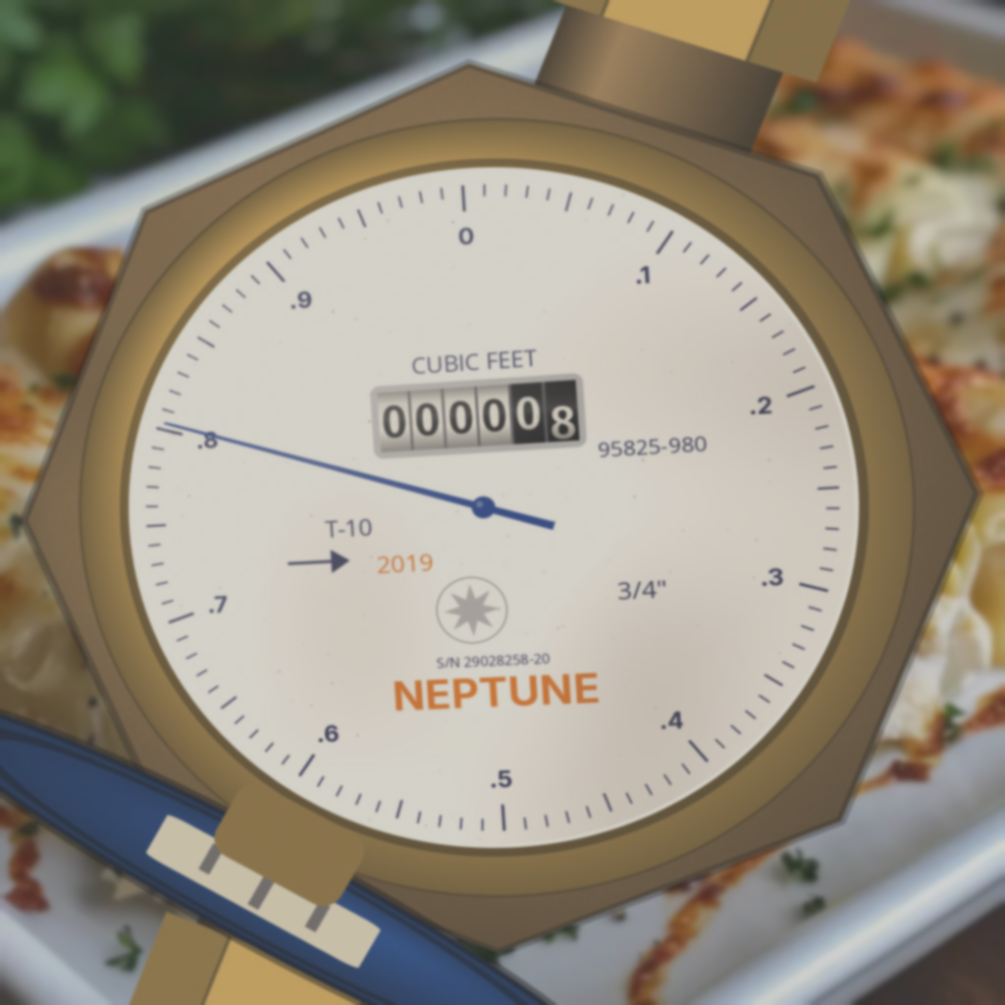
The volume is 7.80 ft³
